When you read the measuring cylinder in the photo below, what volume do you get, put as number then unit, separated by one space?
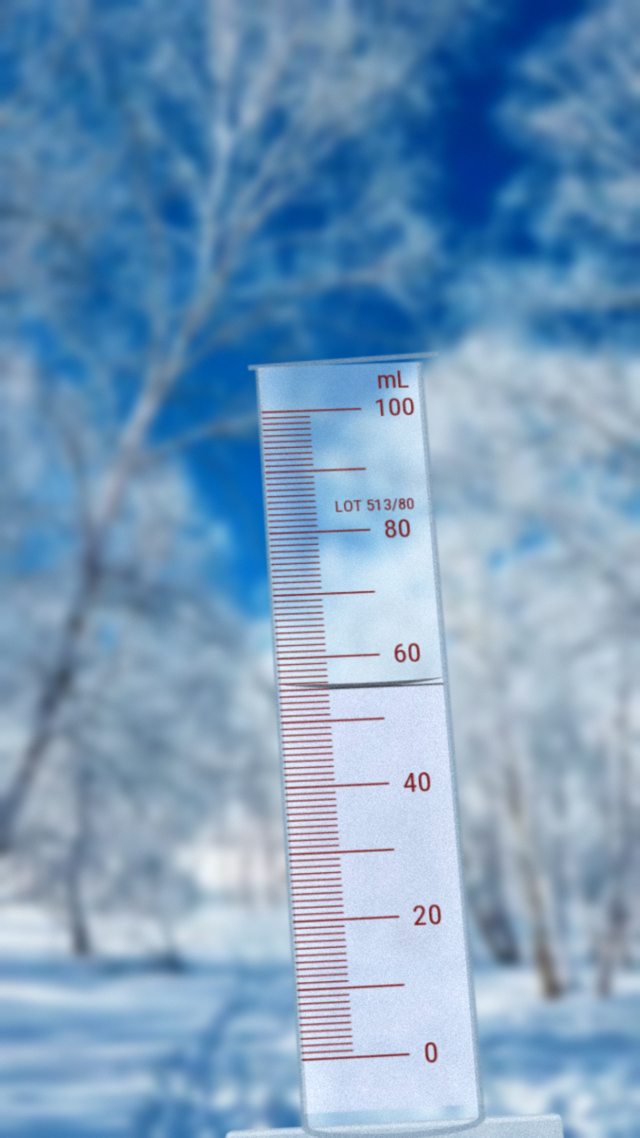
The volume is 55 mL
